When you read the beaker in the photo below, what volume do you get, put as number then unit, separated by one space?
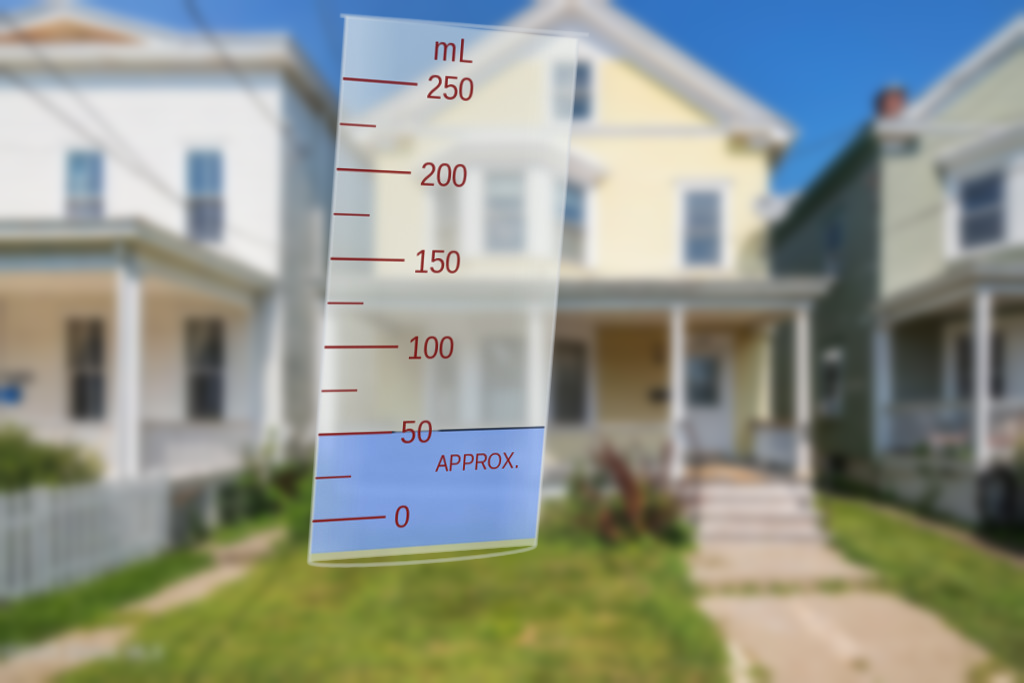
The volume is 50 mL
